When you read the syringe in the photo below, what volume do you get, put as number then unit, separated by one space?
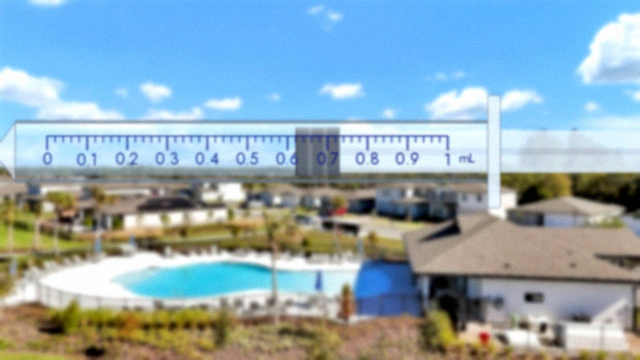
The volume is 0.62 mL
